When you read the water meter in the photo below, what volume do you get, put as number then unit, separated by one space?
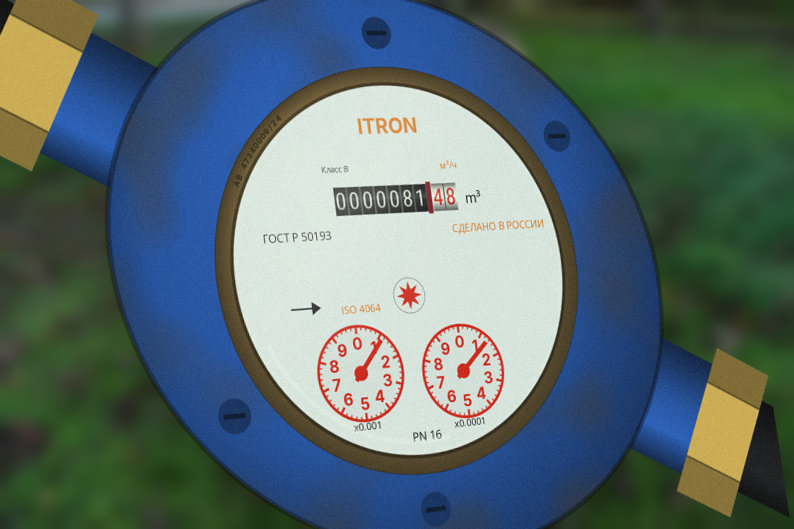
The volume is 81.4811 m³
